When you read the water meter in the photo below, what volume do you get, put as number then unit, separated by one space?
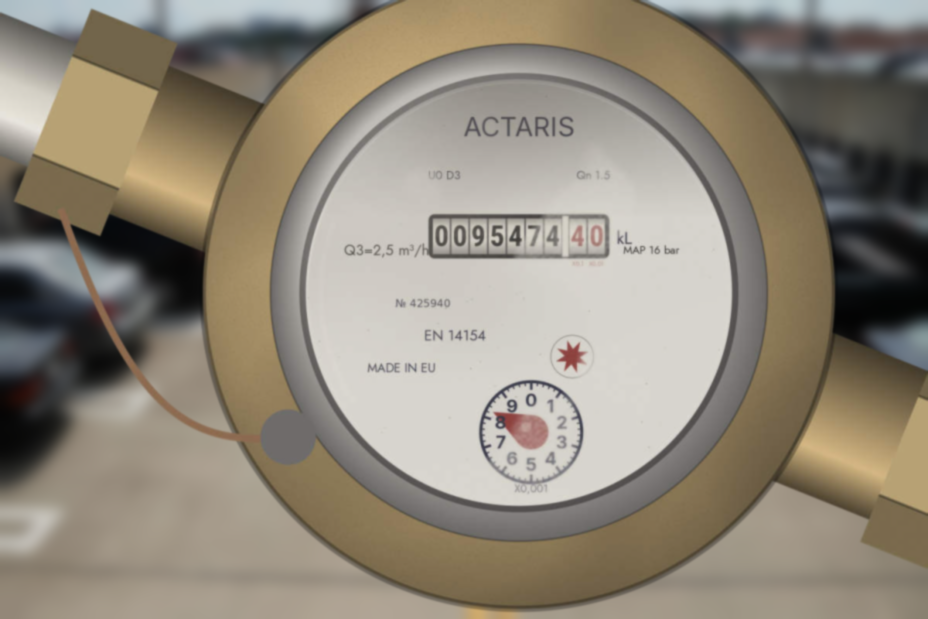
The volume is 95474.408 kL
